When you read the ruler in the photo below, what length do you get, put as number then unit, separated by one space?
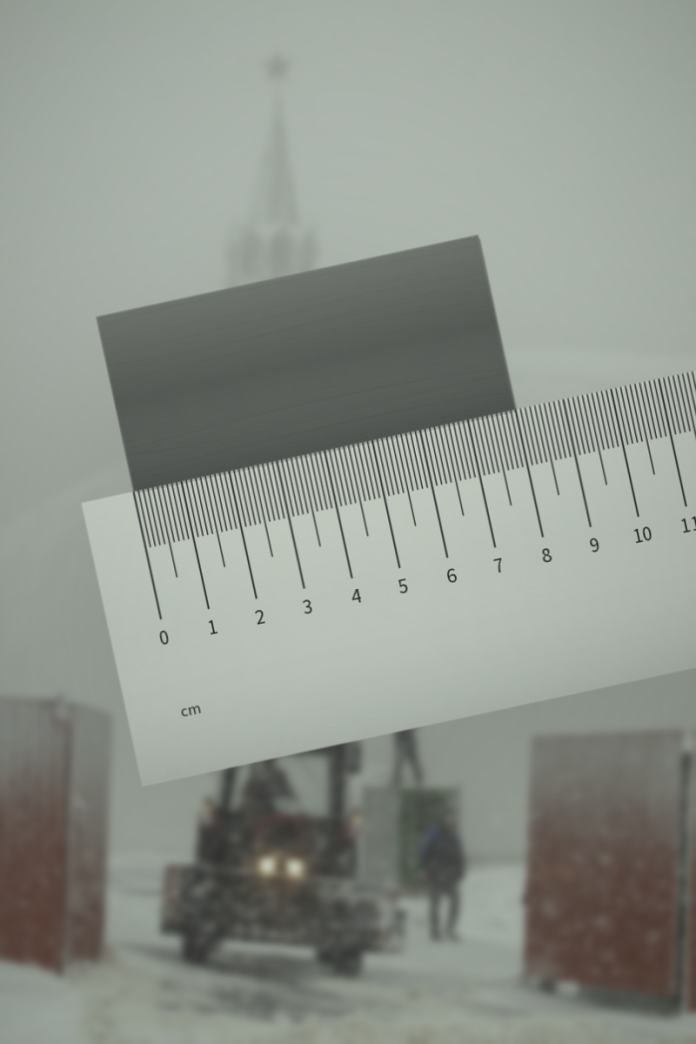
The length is 8 cm
